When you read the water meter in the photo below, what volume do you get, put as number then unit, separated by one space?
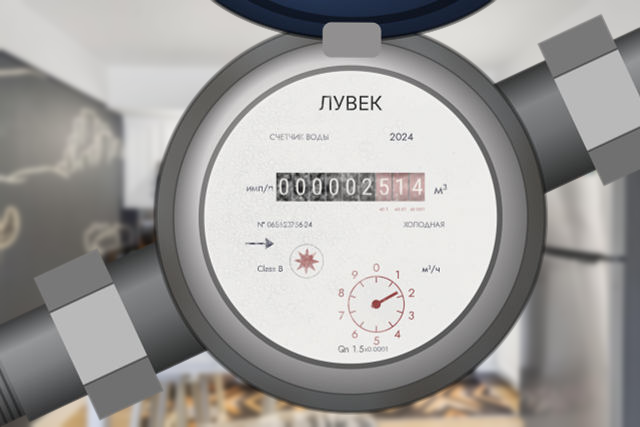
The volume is 2.5141 m³
